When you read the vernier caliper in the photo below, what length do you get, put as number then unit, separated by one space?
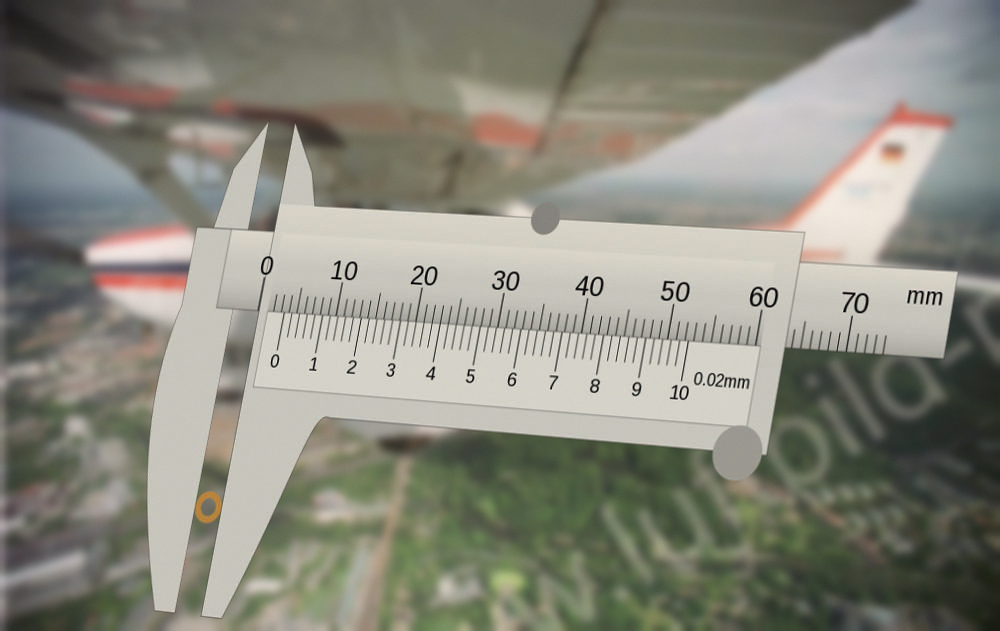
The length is 3.4 mm
